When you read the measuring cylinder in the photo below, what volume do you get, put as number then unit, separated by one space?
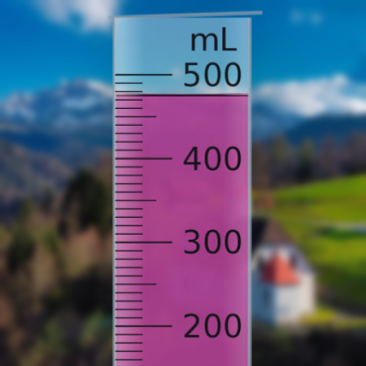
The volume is 475 mL
